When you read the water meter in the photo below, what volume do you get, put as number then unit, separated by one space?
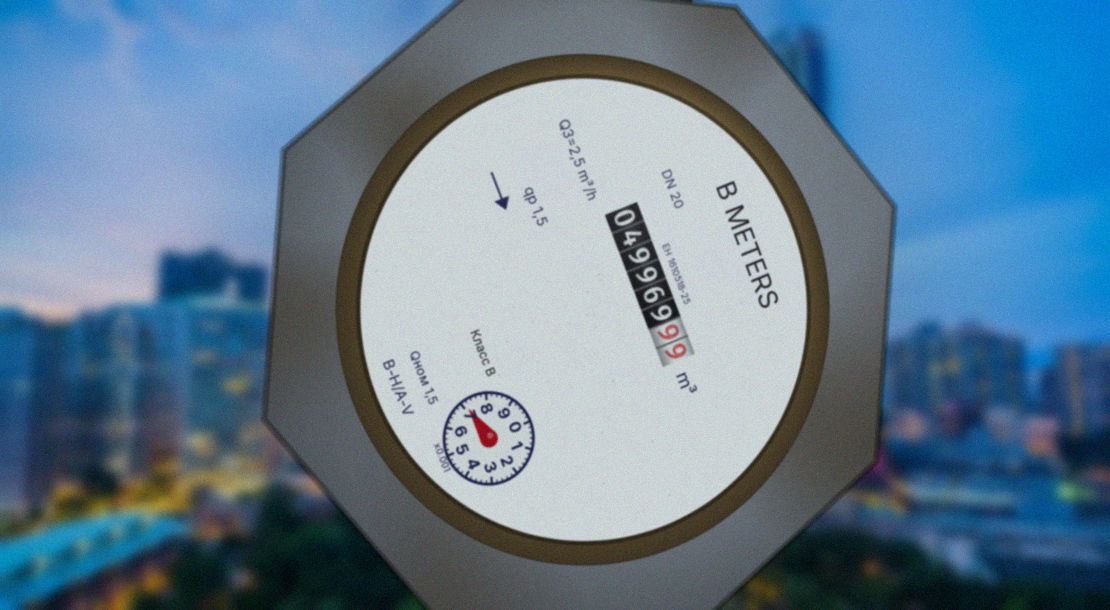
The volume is 49969.997 m³
